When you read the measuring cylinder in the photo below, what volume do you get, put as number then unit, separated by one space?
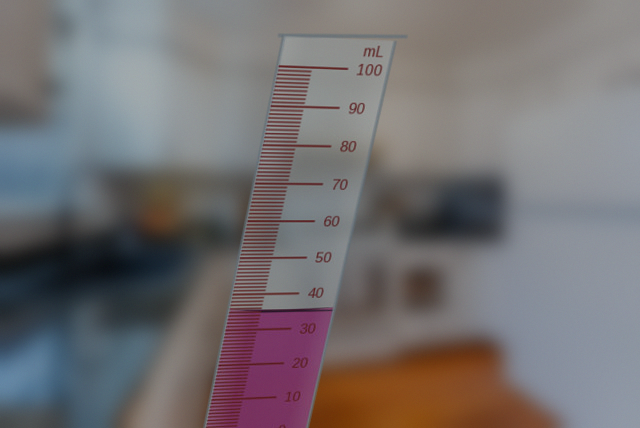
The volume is 35 mL
